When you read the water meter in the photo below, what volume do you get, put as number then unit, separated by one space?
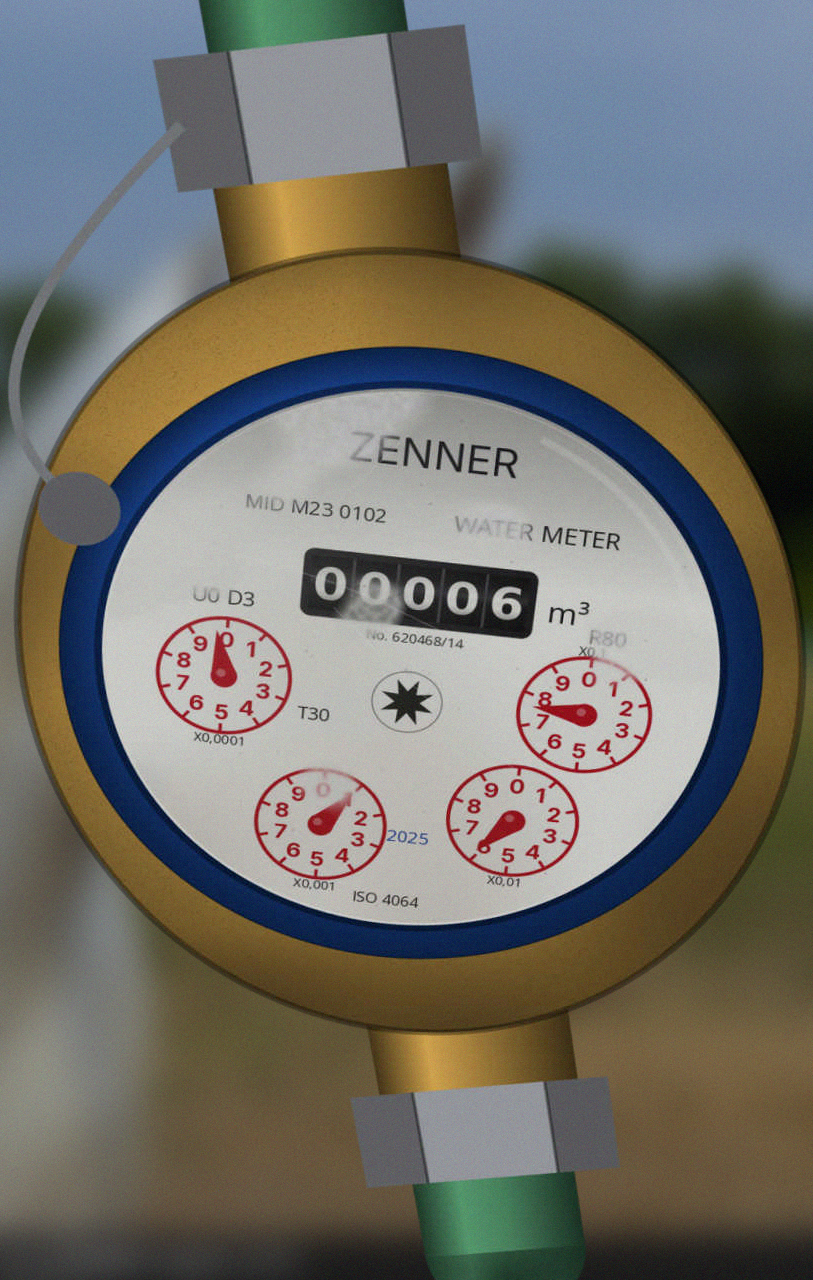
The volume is 6.7609 m³
